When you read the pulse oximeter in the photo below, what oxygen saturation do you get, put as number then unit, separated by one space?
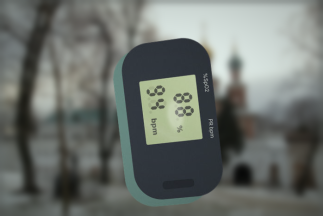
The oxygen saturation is 88 %
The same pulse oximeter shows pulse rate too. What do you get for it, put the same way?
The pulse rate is 94 bpm
